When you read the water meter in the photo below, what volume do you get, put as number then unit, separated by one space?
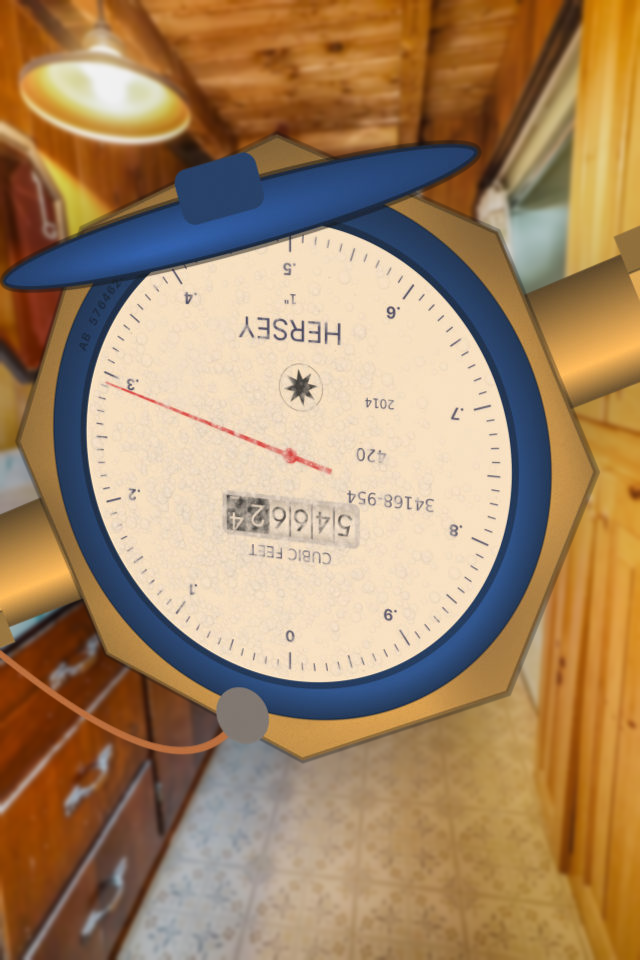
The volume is 546624.29 ft³
